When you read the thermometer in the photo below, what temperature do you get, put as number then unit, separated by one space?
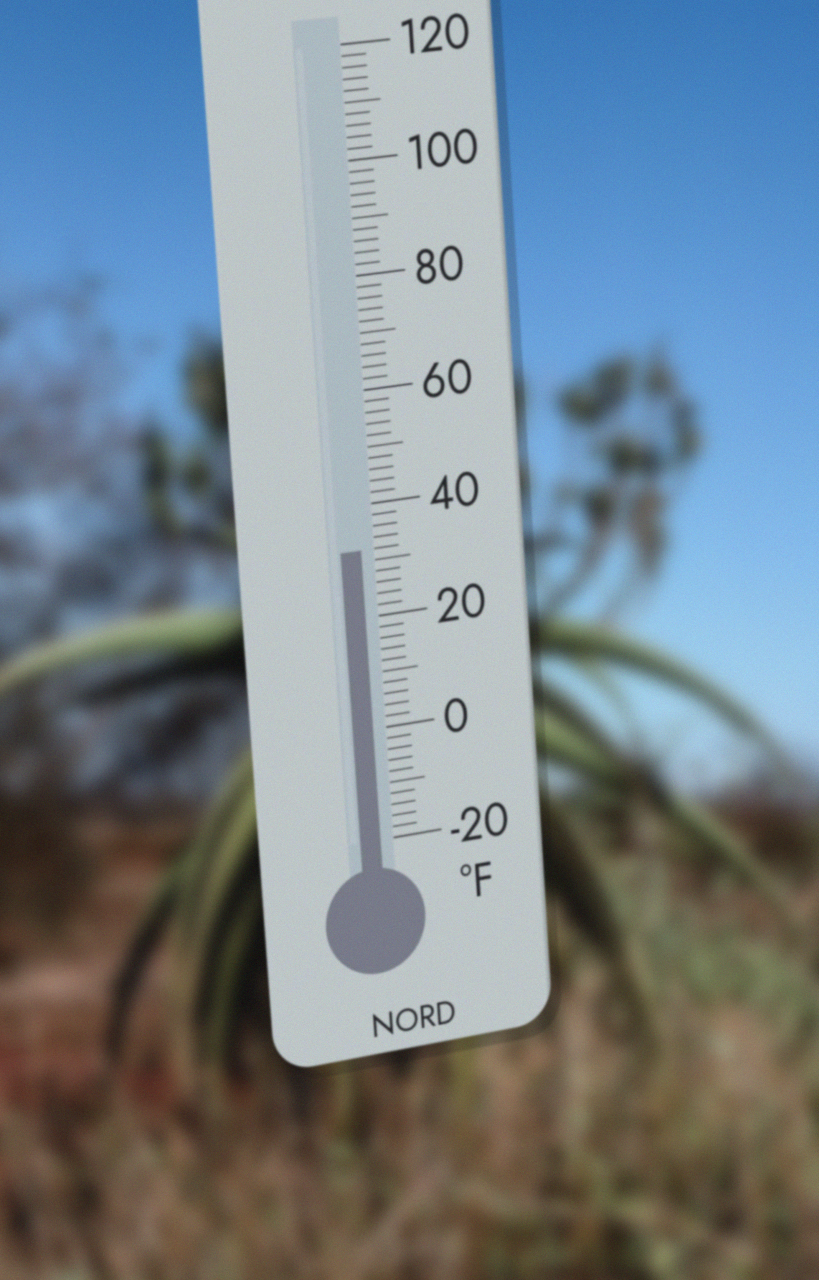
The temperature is 32 °F
